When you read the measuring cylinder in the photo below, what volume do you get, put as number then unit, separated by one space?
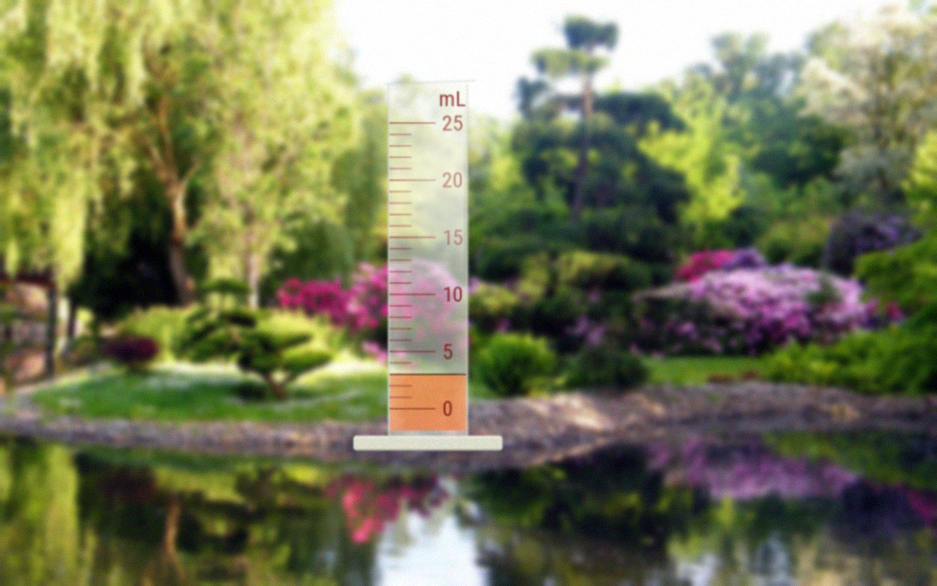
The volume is 3 mL
